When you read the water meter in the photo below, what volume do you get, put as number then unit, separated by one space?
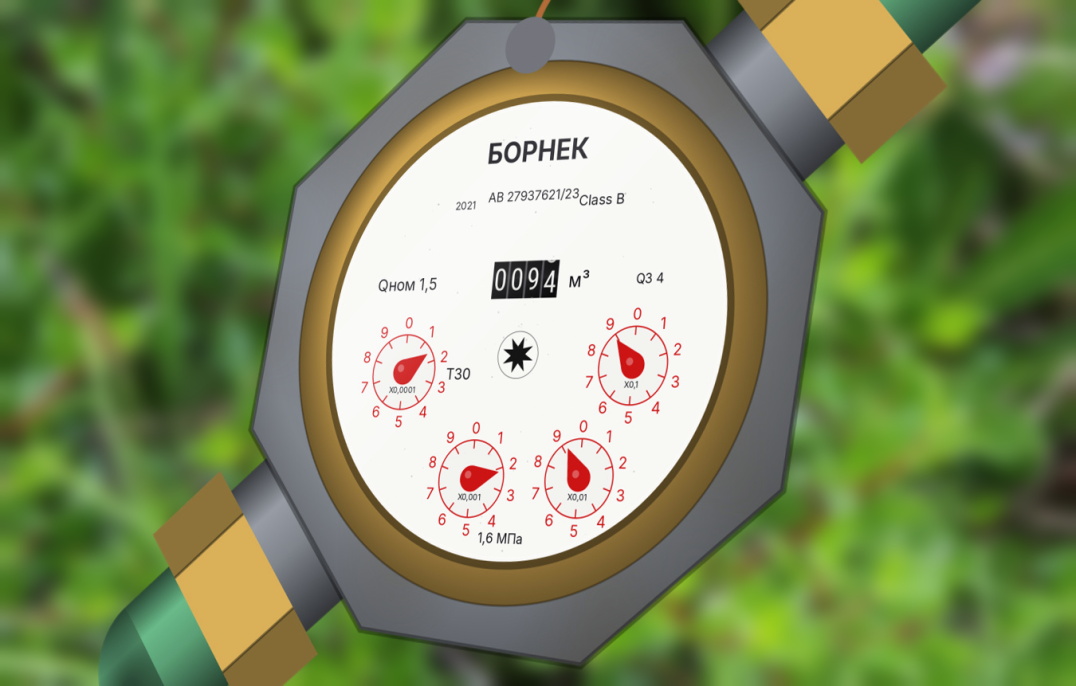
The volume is 93.8921 m³
